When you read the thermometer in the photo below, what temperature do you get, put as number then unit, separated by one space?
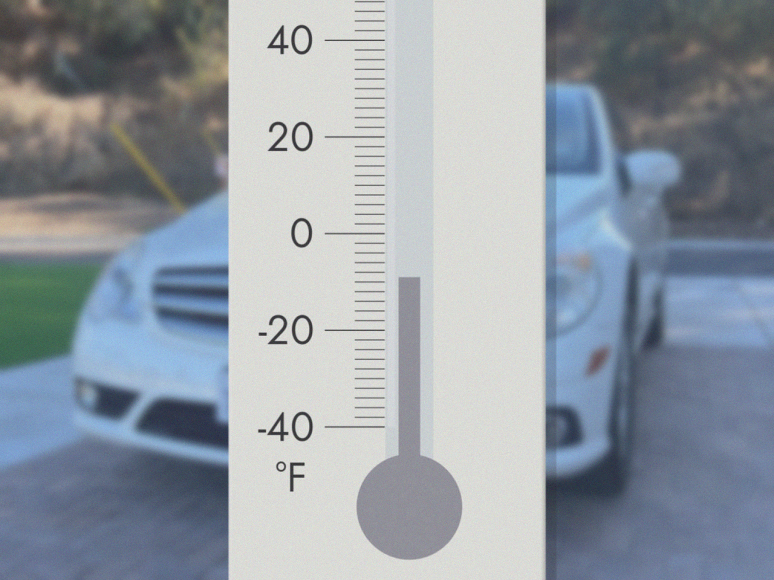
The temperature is -9 °F
